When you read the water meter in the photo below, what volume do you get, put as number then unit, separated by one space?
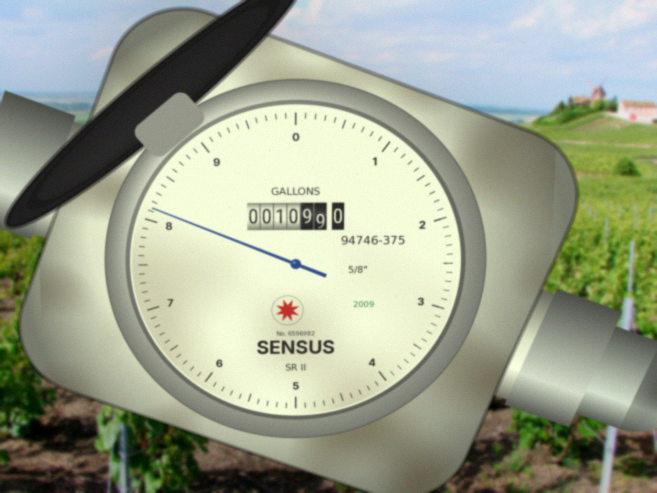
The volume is 10988.1 gal
